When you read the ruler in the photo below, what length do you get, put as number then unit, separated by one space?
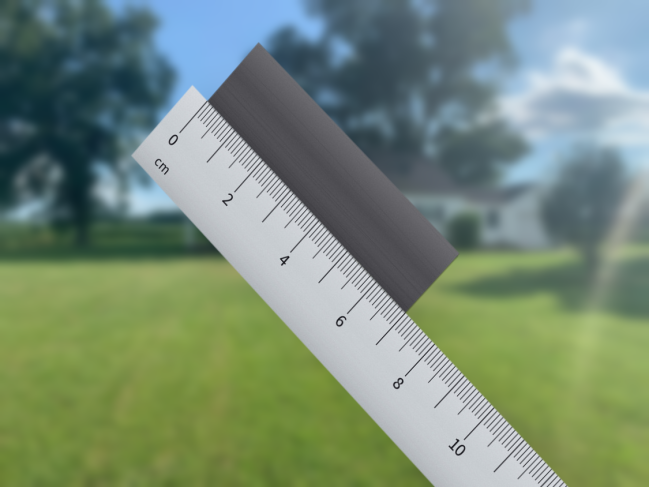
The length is 7 cm
